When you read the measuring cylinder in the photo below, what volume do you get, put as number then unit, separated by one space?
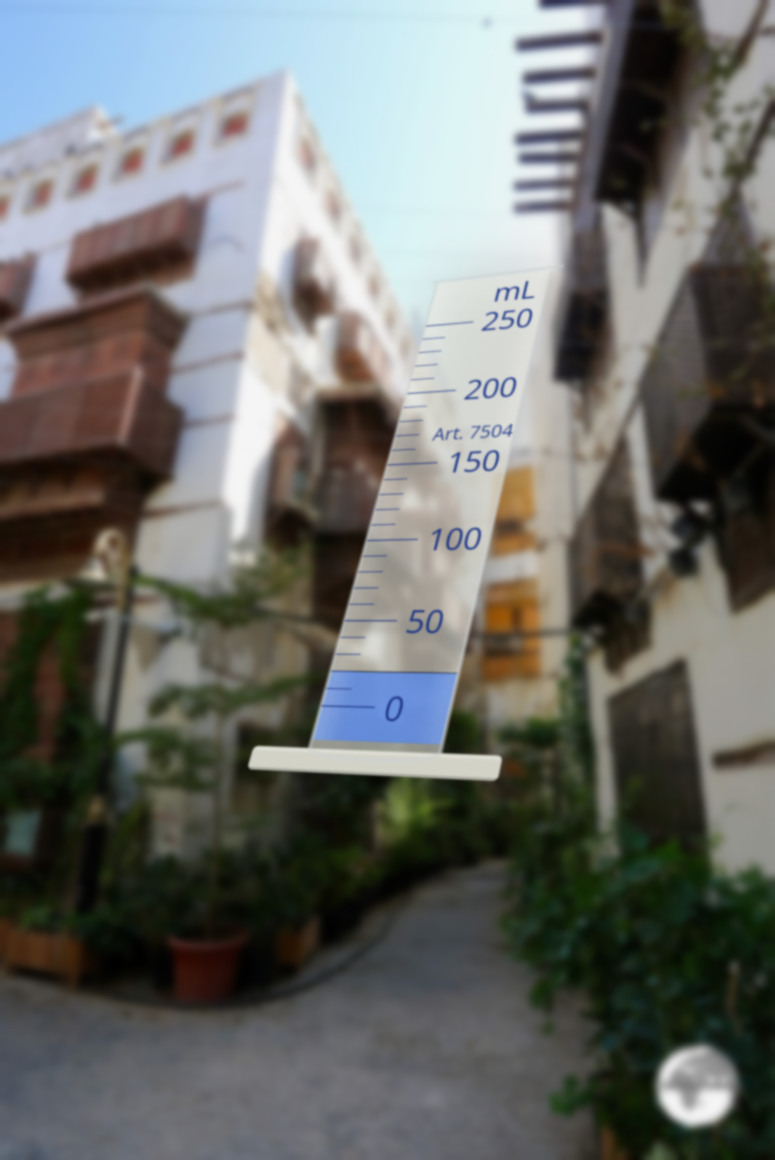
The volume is 20 mL
